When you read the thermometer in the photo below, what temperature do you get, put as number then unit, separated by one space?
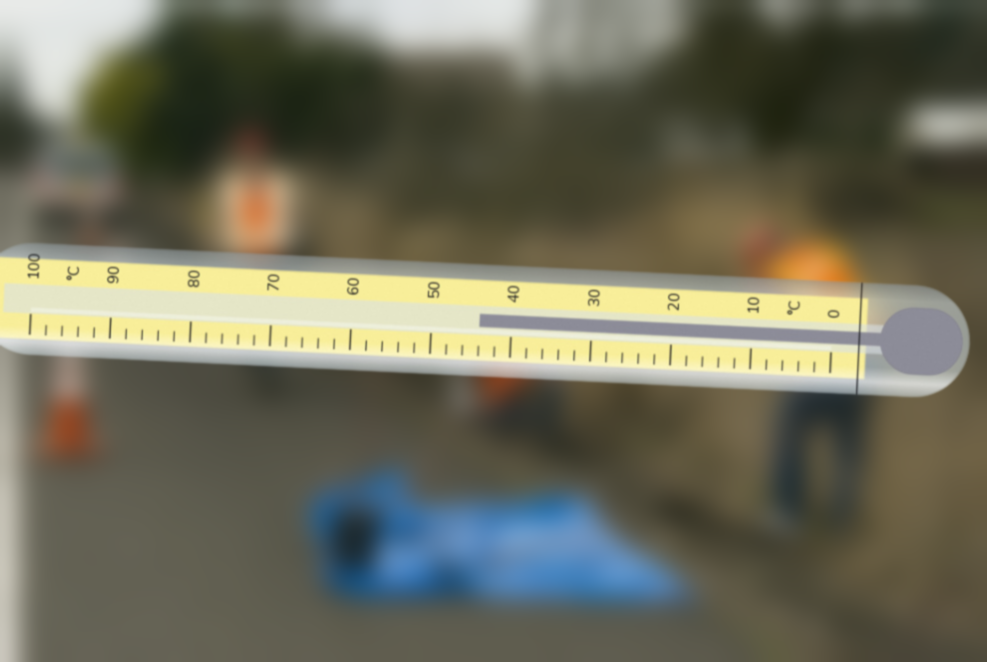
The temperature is 44 °C
